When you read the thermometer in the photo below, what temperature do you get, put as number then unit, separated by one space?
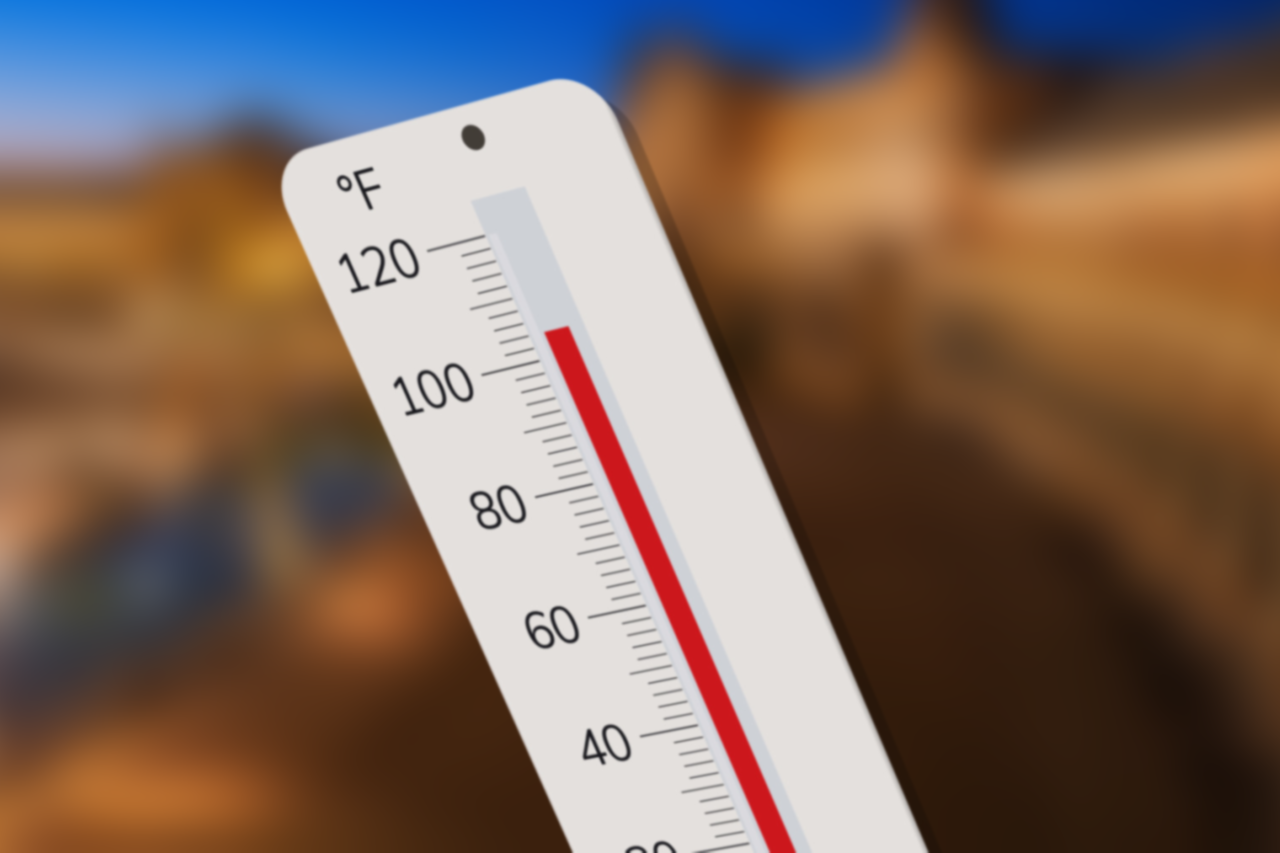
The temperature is 104 °F
